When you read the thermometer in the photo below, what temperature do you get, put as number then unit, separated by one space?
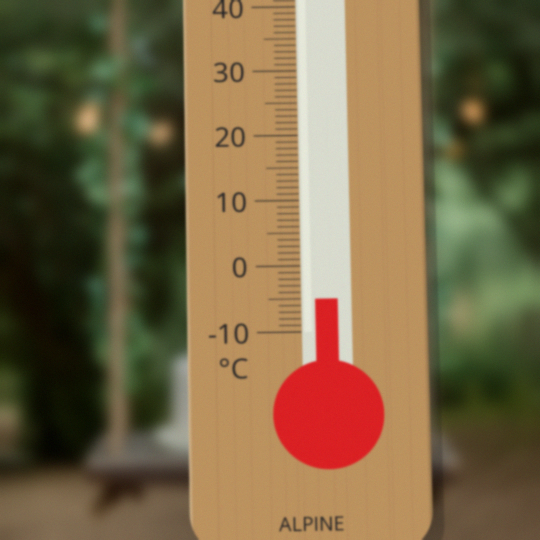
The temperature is -5 °C
